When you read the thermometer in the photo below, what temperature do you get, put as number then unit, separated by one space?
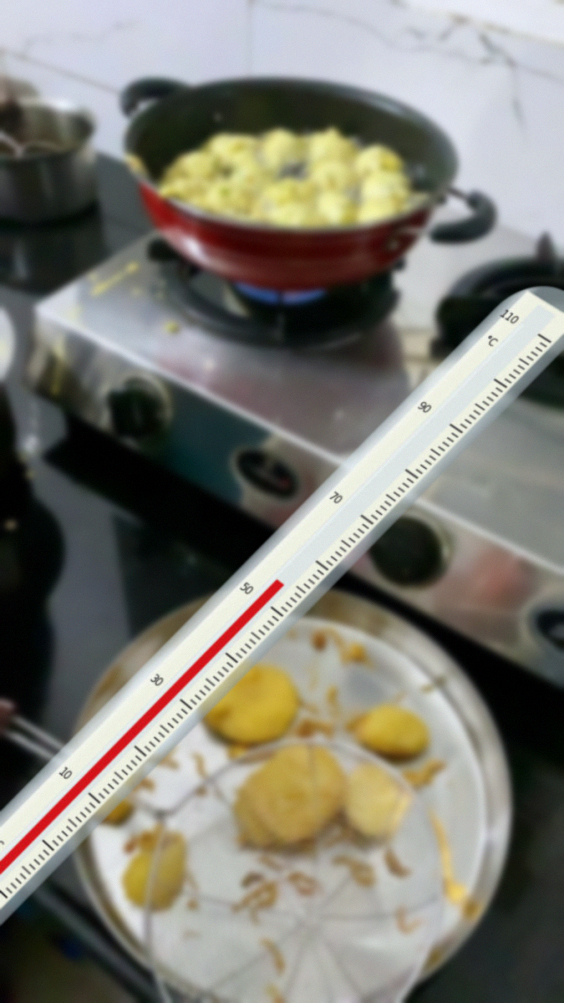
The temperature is 54 °C
